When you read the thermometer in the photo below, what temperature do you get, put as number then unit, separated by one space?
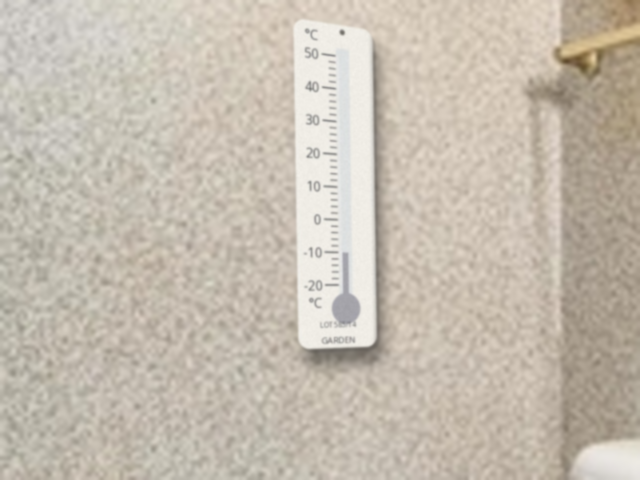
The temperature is -10 °C
